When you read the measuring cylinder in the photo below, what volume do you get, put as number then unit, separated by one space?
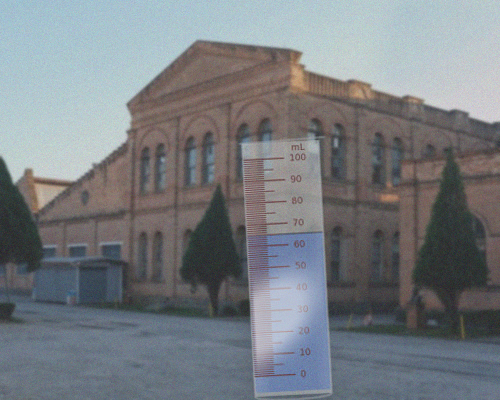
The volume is 65 mL
